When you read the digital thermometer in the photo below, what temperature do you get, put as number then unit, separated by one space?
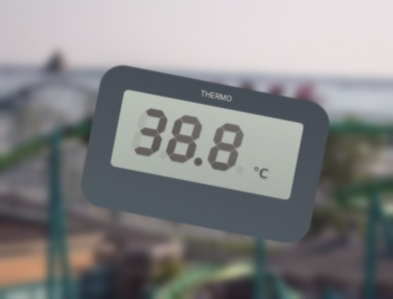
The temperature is 38.8 °C
